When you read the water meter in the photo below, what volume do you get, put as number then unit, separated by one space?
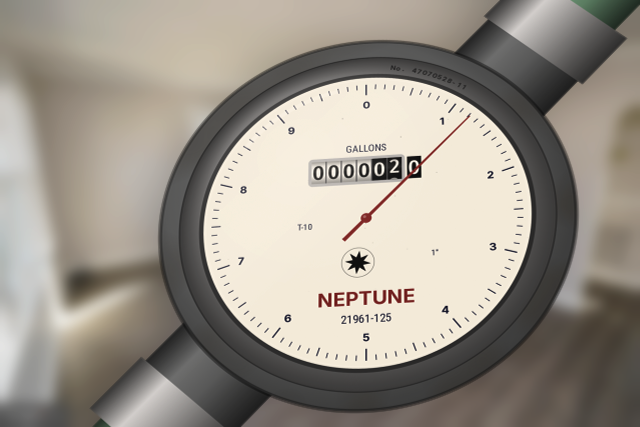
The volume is 21.2 gal
